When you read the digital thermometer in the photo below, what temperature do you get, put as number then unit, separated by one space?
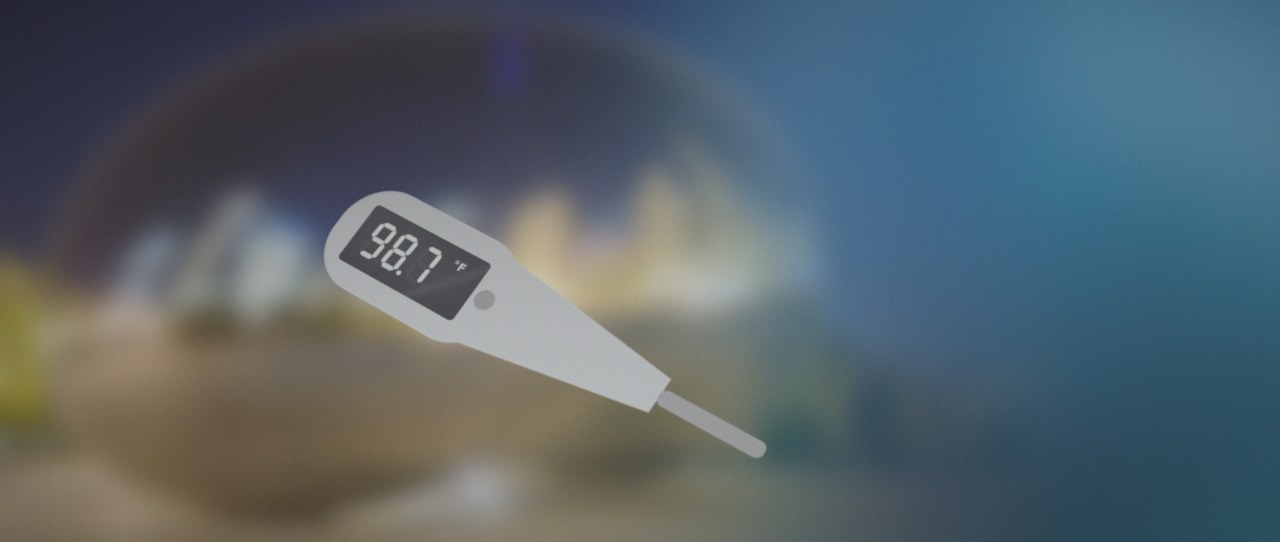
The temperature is 98.7 °F
